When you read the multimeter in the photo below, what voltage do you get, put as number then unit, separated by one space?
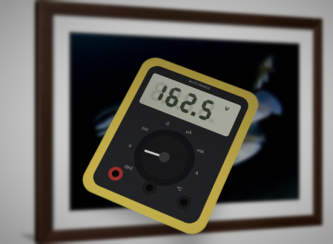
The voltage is 162.5 V
